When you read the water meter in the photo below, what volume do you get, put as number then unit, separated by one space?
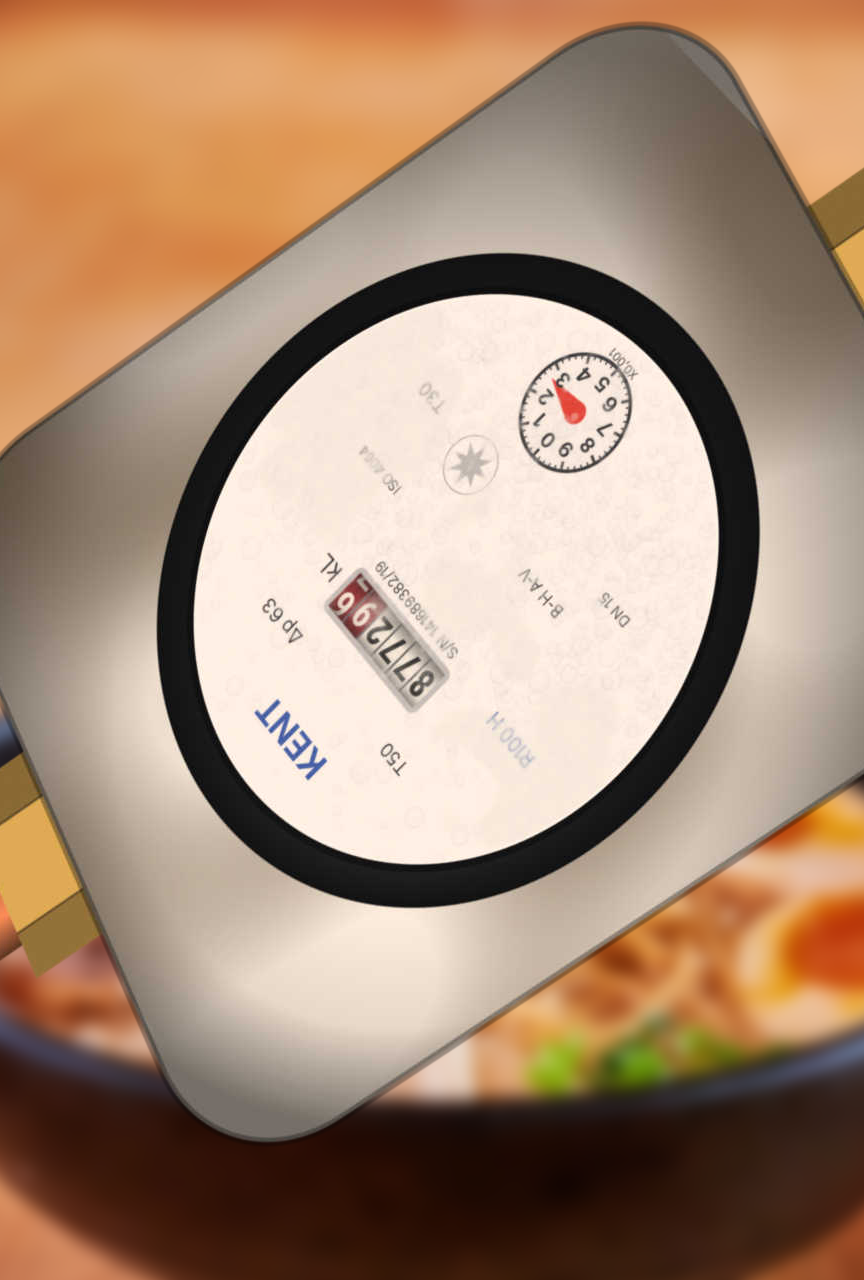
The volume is 8772.962 kL
